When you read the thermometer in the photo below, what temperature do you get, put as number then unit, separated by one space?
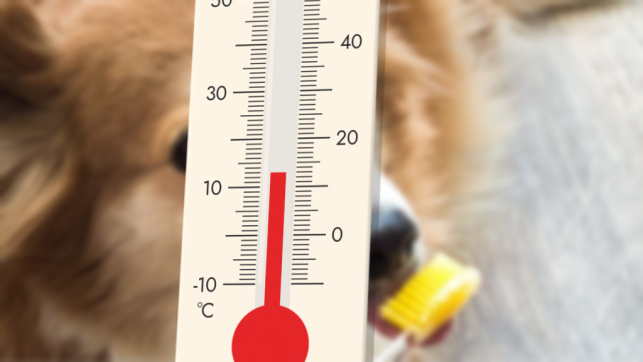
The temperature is 13 °C
